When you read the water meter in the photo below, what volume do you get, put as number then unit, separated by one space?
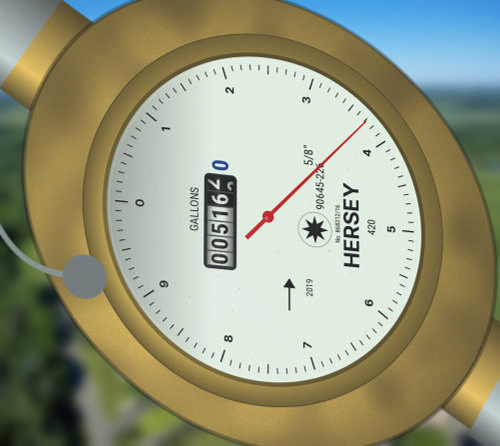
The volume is 51623.7 gal
